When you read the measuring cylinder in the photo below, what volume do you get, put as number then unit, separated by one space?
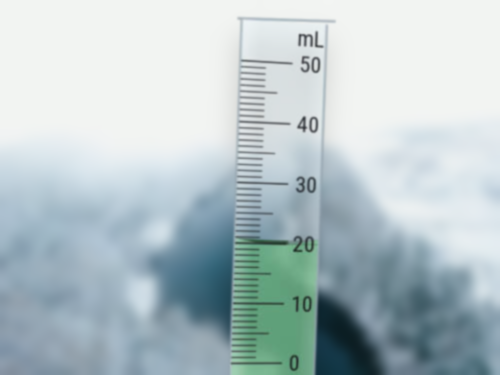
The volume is 20 mL
